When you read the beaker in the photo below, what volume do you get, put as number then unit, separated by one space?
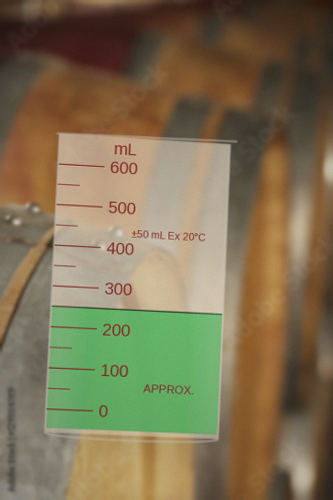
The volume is 250 mL
